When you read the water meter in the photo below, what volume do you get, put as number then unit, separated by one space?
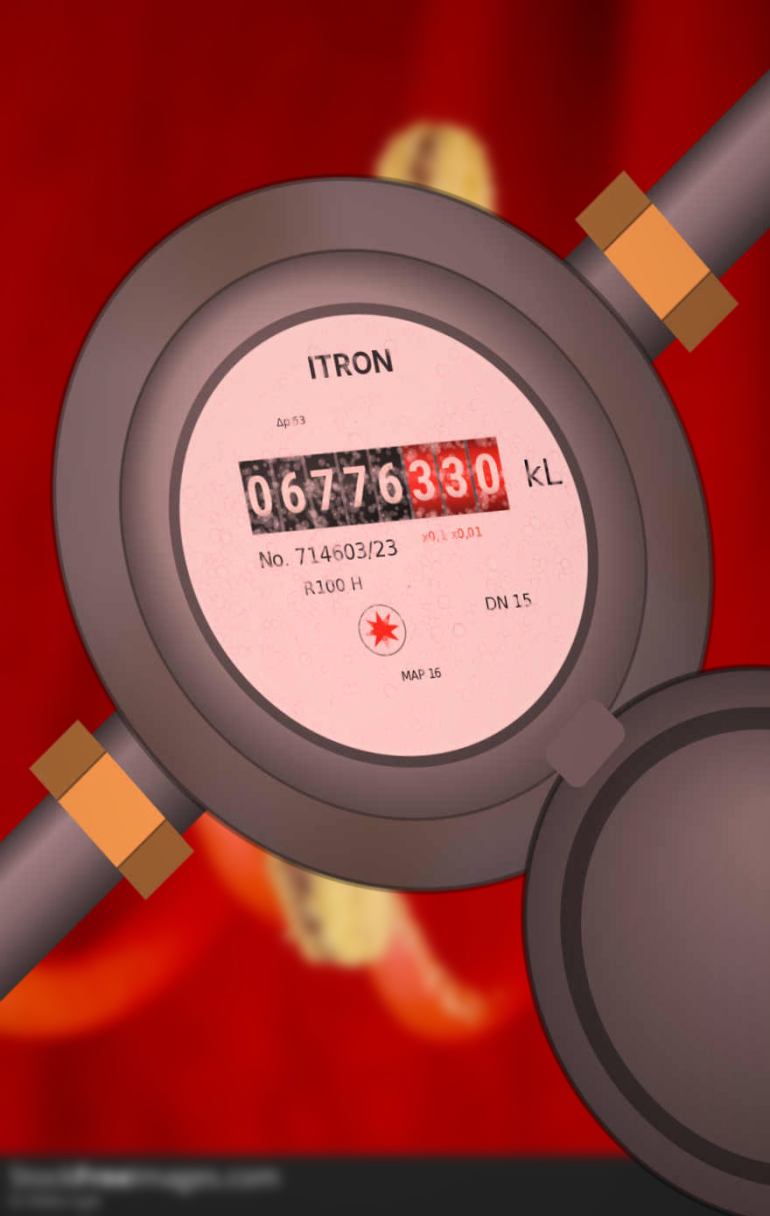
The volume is 6776.330 kL
